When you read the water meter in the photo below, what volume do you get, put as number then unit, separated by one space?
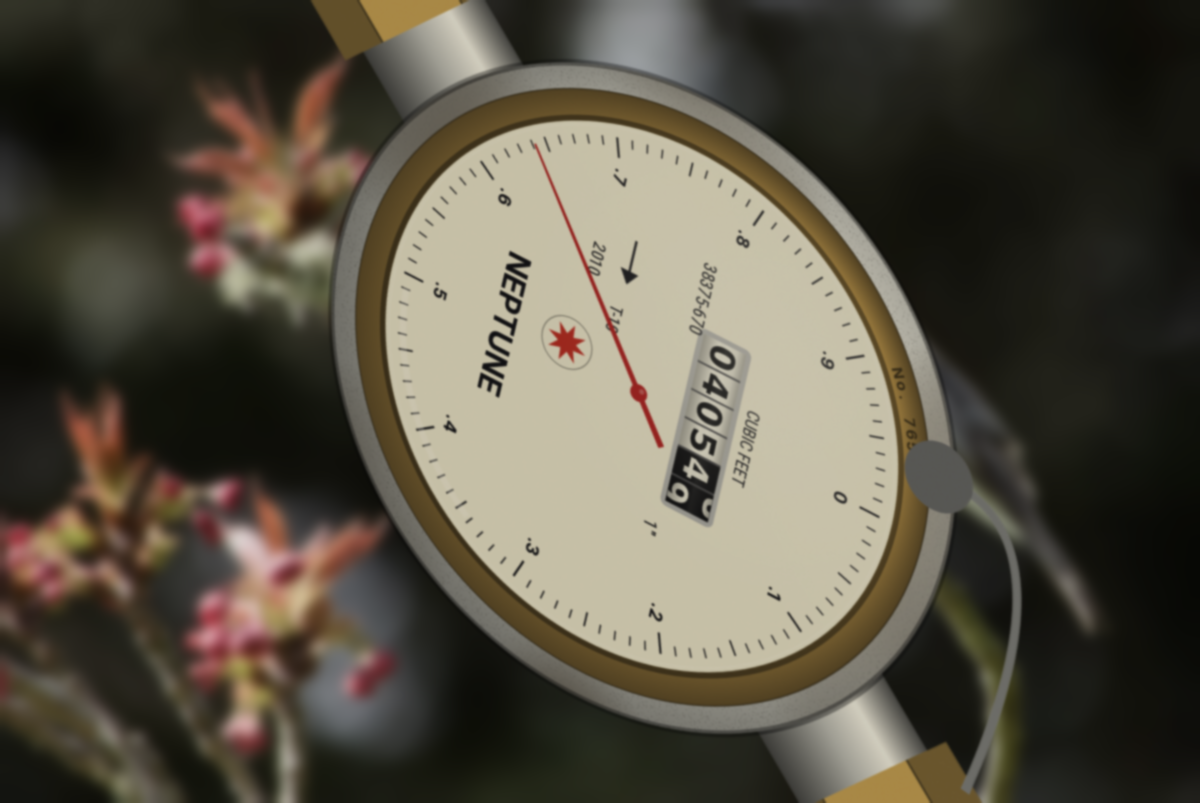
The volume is 40548.64 ft³
